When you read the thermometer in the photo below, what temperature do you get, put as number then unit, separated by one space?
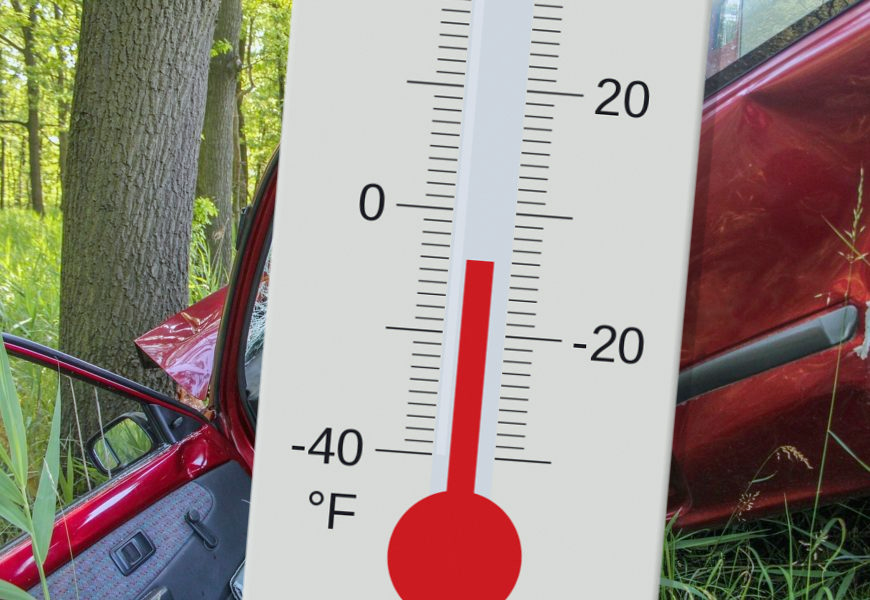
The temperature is -8 °F
